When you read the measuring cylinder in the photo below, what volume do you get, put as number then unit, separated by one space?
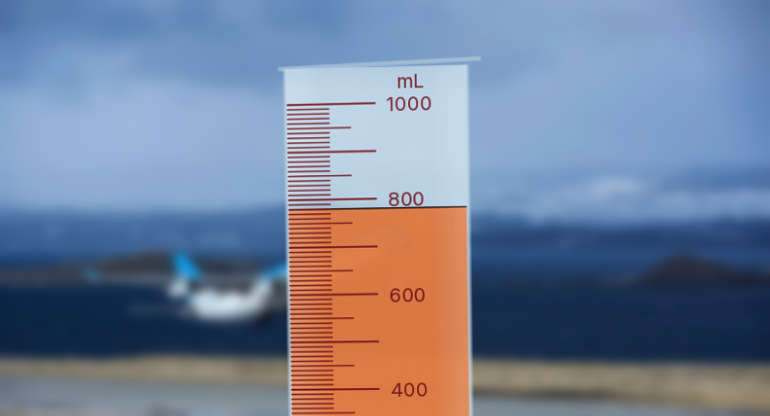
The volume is 780 mL
